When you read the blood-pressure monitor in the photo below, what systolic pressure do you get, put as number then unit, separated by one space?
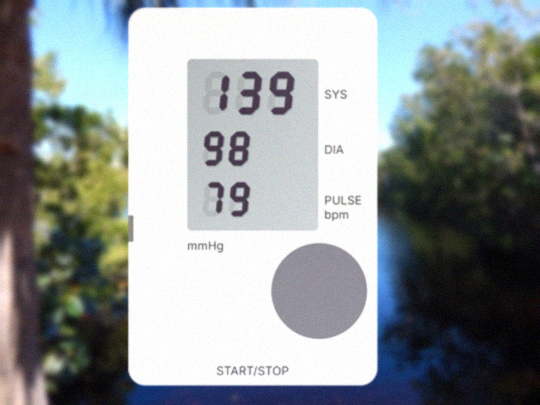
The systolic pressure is 139 mmHg
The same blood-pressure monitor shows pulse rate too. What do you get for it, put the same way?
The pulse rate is 79 bpm
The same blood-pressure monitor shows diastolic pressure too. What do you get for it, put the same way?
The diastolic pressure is 98 mmHg
